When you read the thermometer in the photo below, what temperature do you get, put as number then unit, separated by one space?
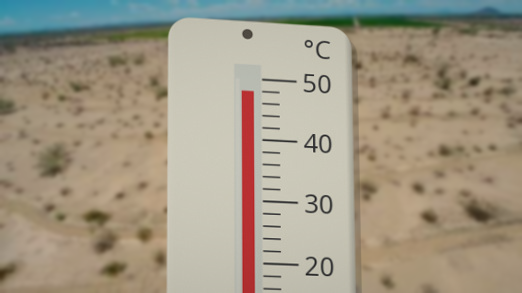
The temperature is 48 °C
